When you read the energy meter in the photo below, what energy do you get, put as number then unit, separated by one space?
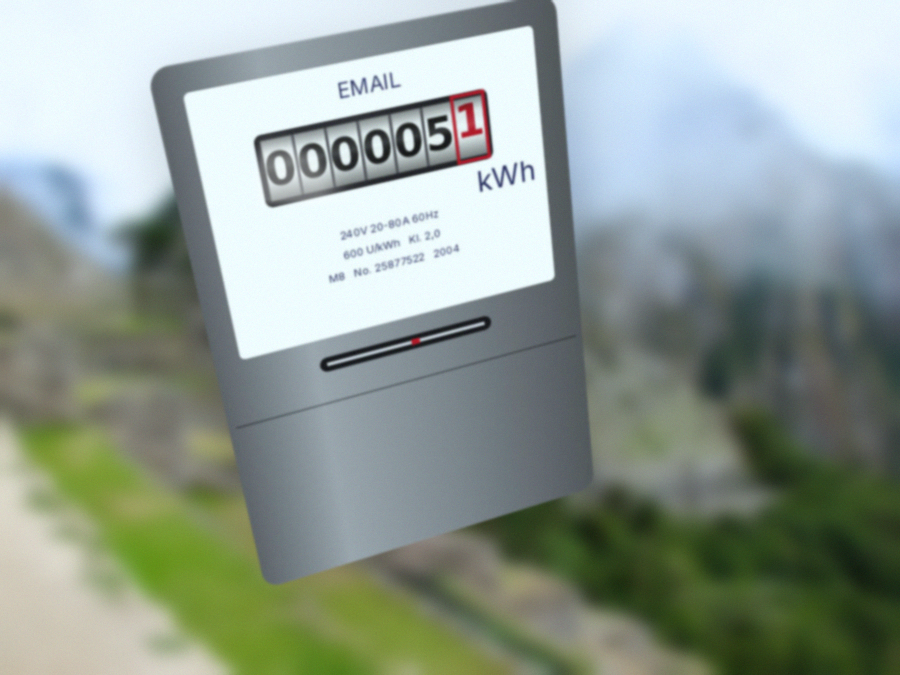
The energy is 5.1 kWh
